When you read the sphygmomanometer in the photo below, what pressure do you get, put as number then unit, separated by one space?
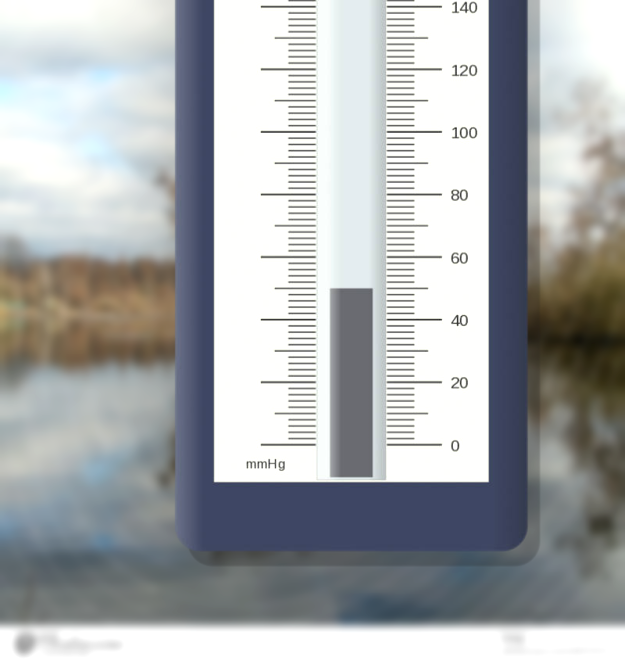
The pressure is 50 mmHg
